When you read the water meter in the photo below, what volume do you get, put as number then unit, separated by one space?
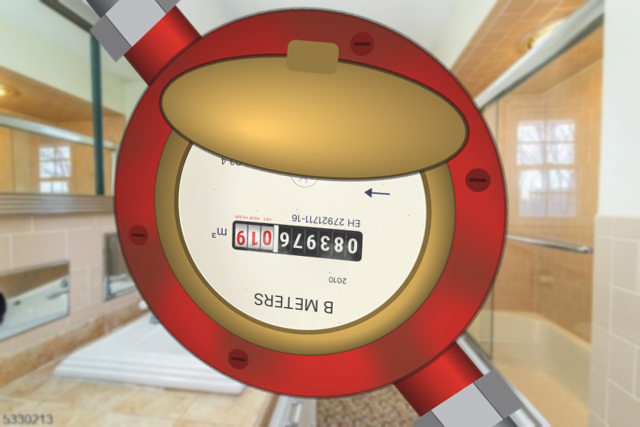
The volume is 83976.019 m³
